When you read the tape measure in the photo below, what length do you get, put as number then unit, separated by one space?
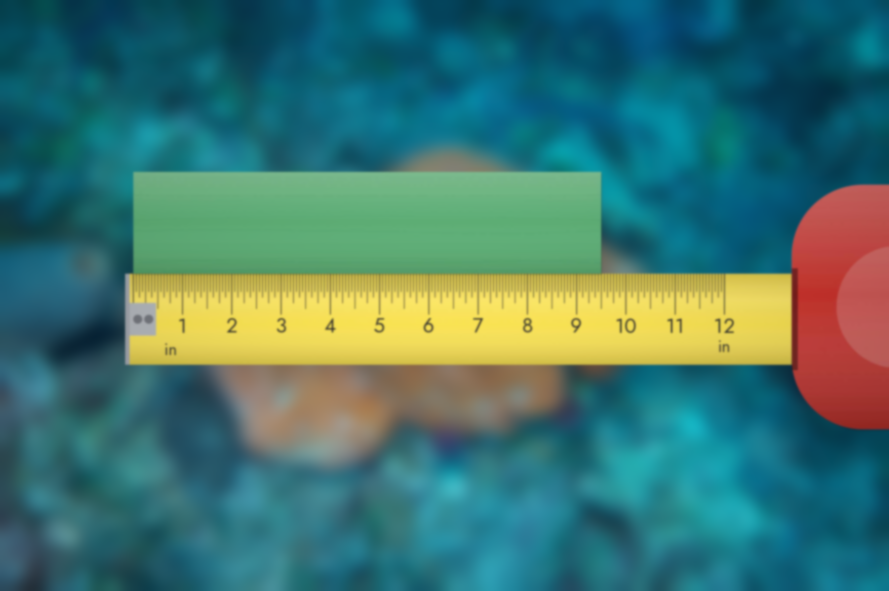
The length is 9.5 in
